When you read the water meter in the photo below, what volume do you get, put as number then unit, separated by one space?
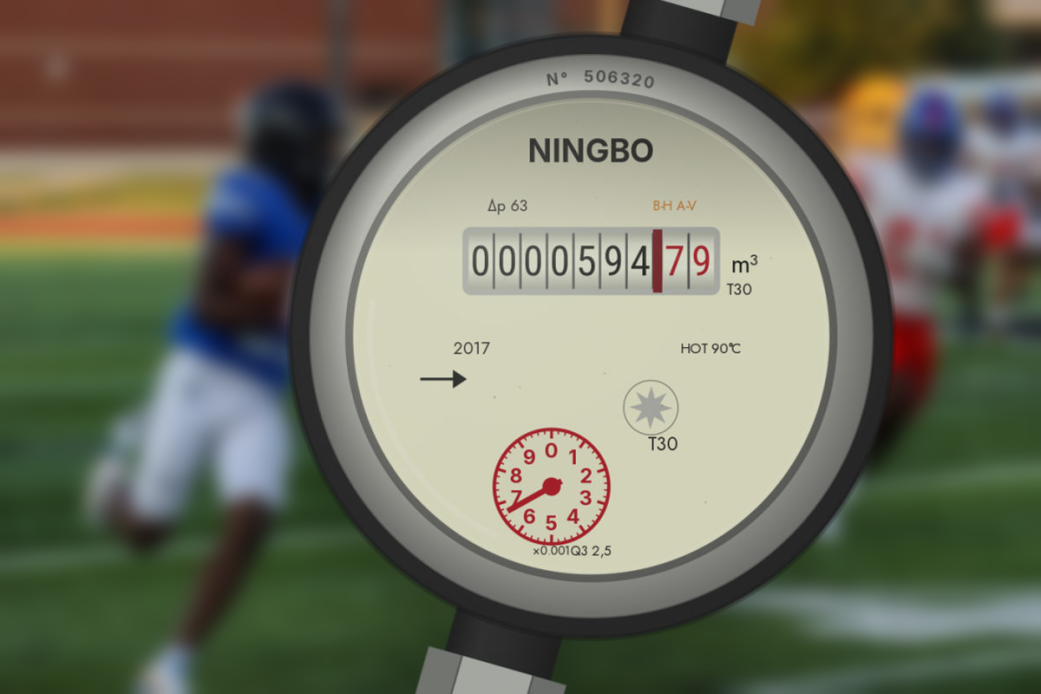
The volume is 594.796 m³
